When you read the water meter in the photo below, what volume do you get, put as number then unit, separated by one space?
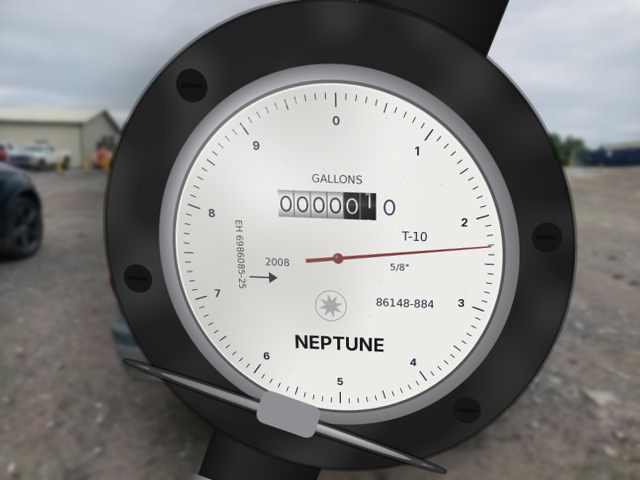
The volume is 12.3 gal
